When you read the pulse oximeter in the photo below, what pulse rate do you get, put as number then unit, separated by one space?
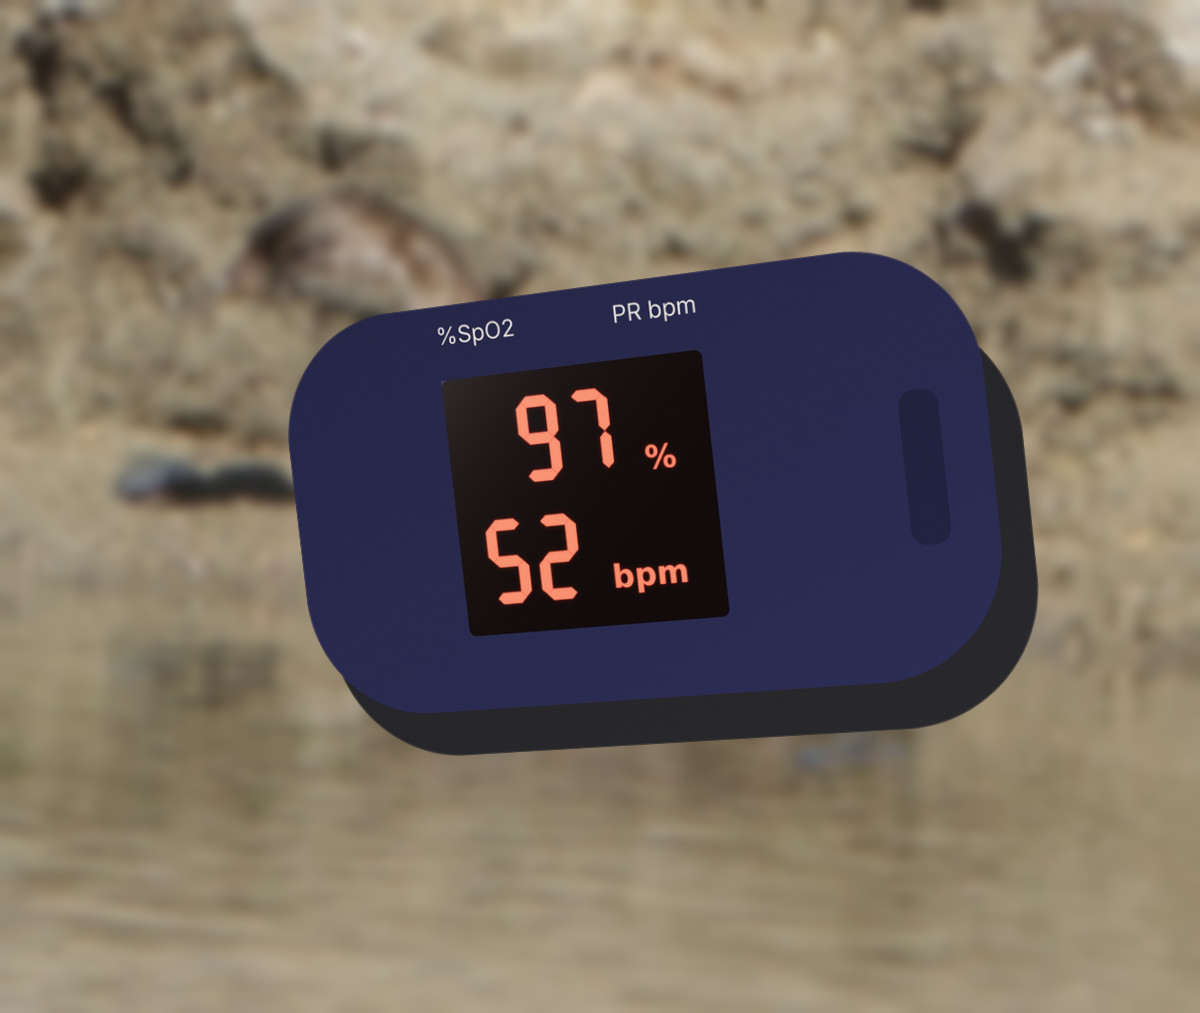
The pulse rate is 52 bpm
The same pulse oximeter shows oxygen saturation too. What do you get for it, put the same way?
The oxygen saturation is 97 %
